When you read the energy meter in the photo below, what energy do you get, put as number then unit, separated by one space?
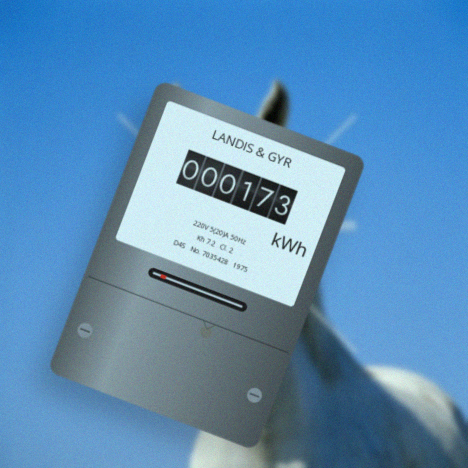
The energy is 173 kWh
